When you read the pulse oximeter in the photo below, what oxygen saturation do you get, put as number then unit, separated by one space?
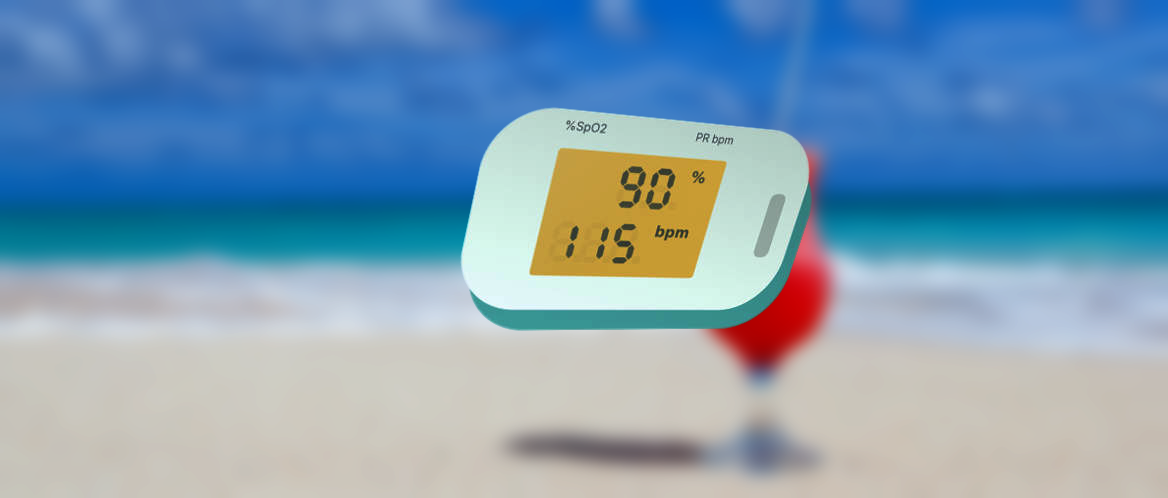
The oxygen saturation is 90 %
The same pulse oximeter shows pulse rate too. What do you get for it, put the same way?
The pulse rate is 115 bpm
